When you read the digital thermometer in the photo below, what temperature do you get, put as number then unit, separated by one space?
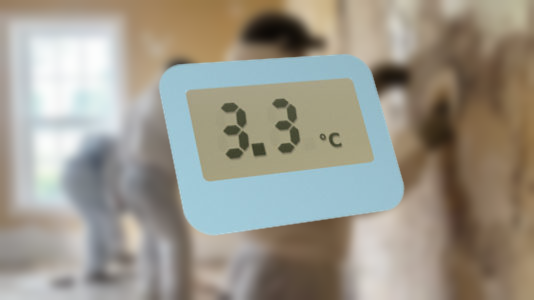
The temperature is 3.3 °C
